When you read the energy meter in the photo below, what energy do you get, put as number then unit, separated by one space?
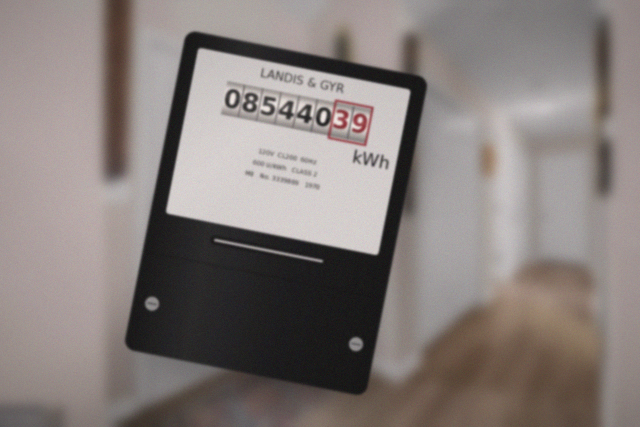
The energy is 85440.39 kWh
